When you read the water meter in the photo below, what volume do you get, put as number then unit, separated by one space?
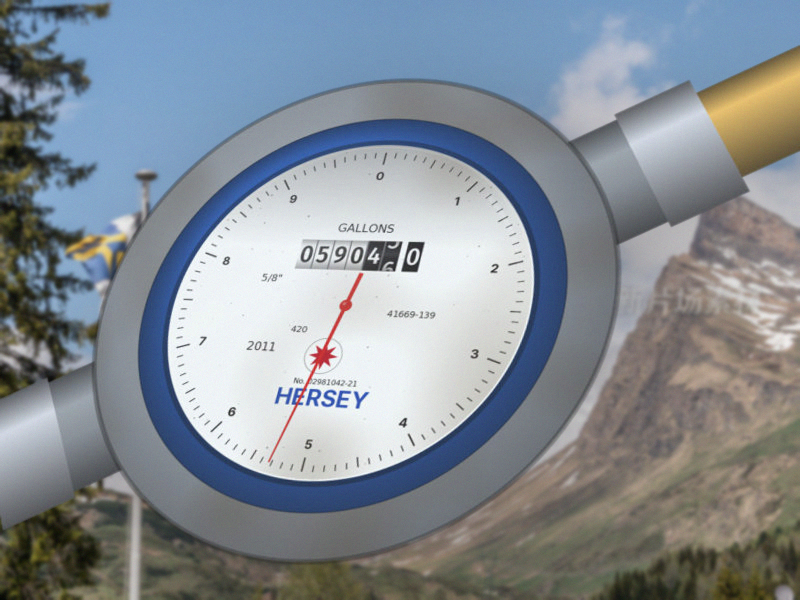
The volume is 590455.3 gal
